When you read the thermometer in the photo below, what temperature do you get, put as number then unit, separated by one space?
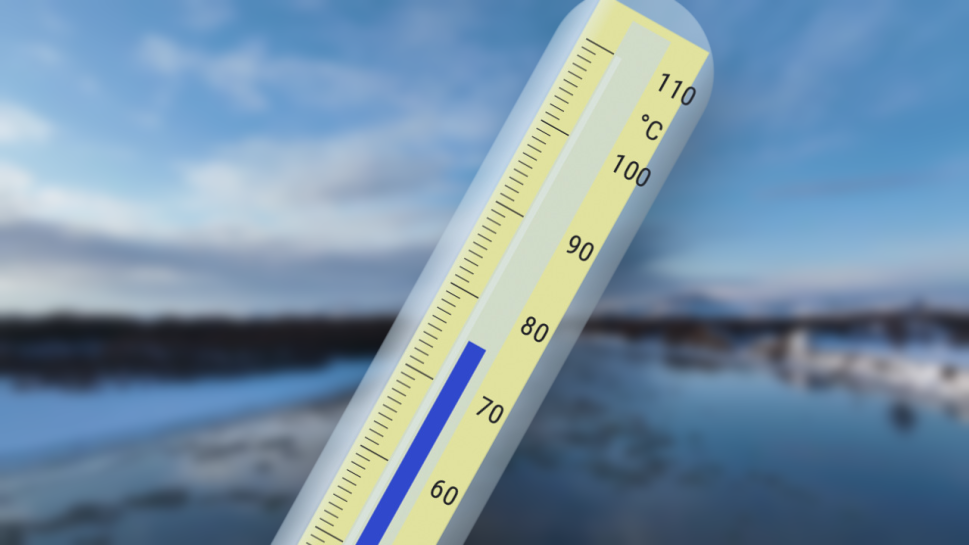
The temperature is 75.5 °C
